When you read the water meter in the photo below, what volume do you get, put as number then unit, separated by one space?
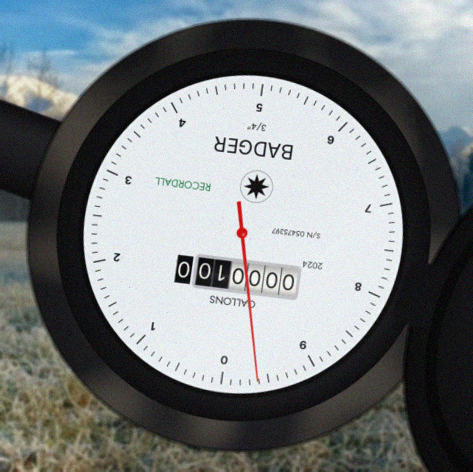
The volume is 99.6 gal
